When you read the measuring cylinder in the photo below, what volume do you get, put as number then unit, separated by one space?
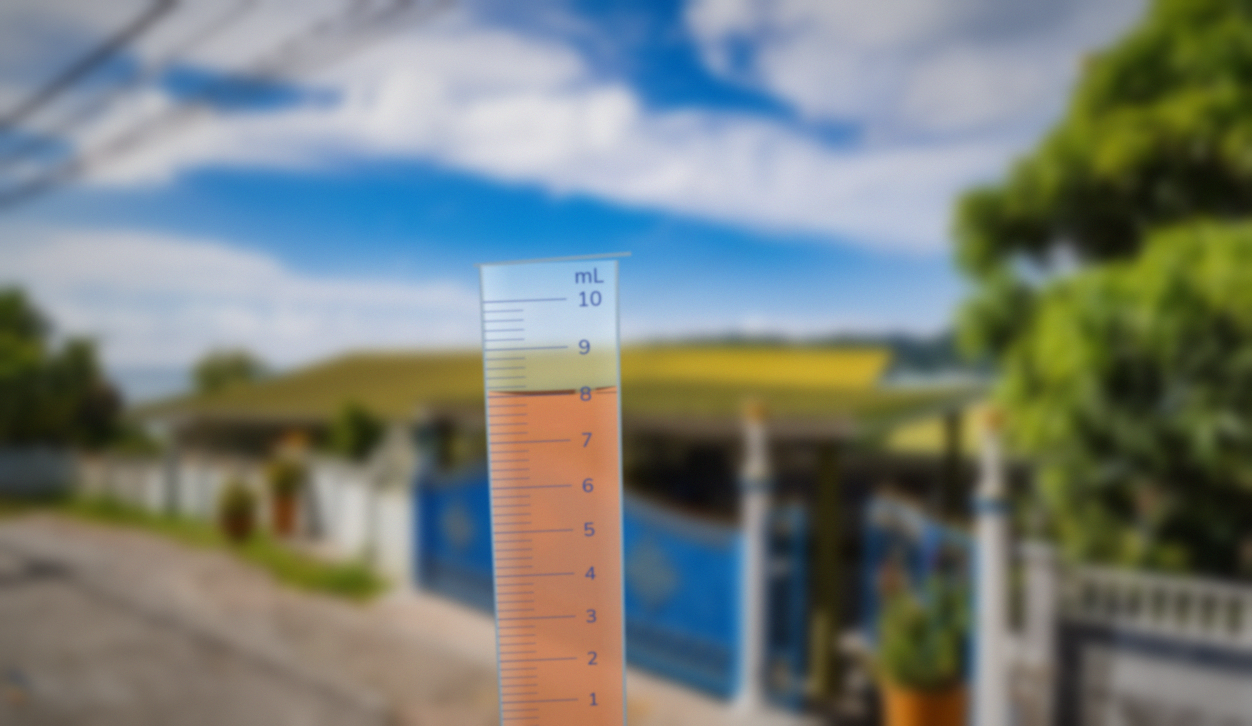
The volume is 8 mL
